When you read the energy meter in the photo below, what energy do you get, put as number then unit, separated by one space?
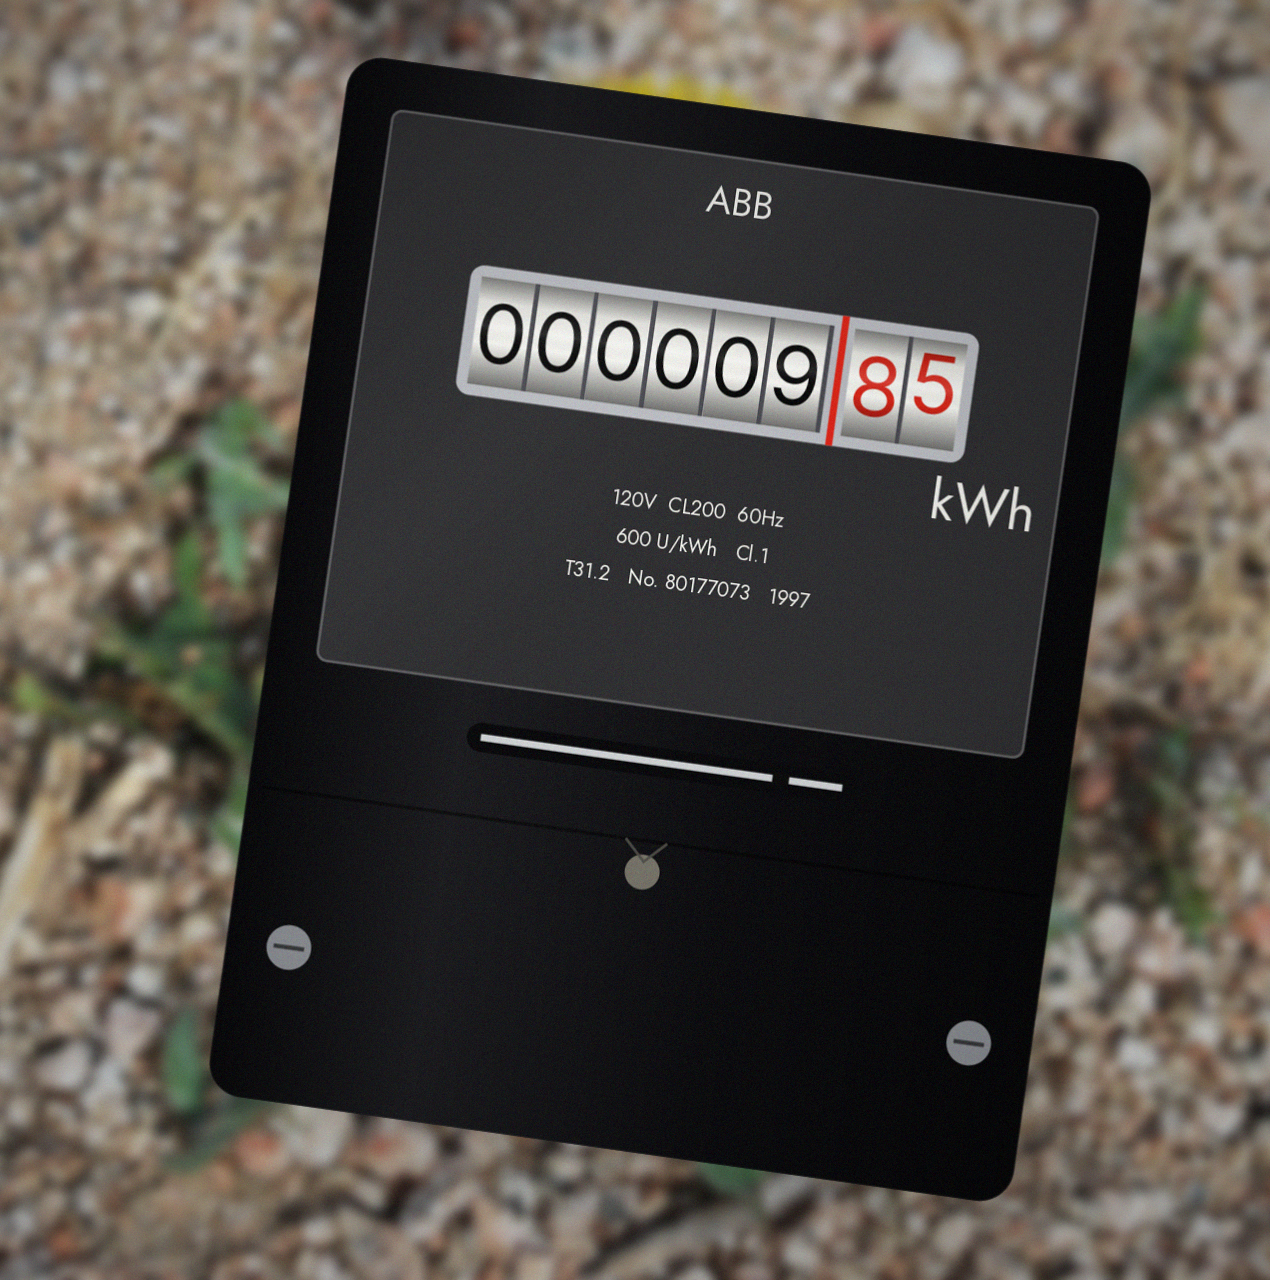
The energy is 9.85 kWh
